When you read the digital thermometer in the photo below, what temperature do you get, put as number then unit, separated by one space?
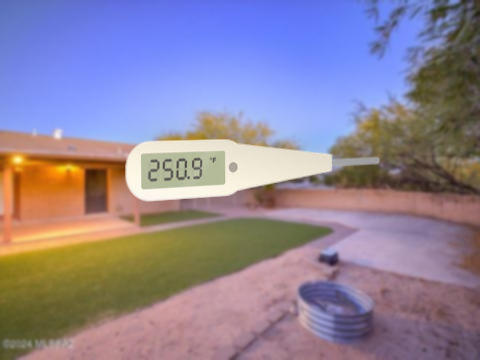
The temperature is 250.9 °F
